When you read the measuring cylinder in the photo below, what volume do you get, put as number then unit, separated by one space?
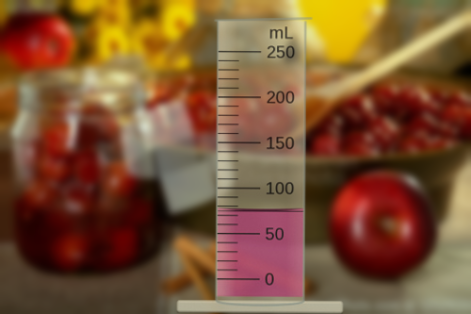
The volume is 75 mL
